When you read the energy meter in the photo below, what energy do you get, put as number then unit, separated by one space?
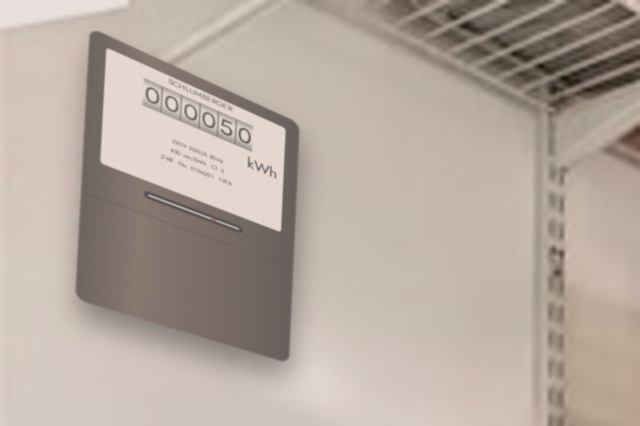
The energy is 50 kWh
